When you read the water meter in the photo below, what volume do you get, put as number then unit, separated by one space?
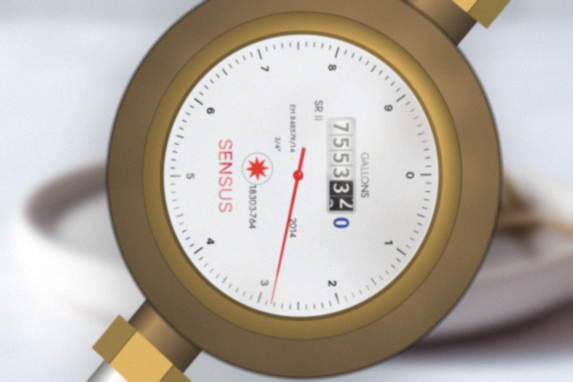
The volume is 7553322.8 gal
